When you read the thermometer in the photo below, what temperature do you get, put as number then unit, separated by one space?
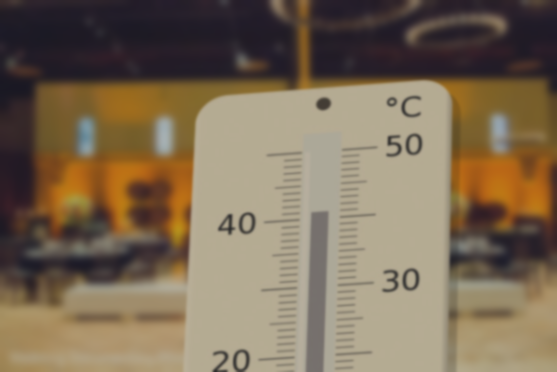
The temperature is 41 °C
